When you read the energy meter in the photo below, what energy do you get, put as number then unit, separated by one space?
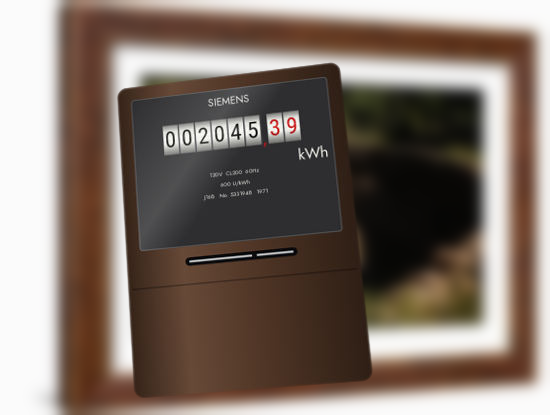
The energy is 2045.39 kWh
